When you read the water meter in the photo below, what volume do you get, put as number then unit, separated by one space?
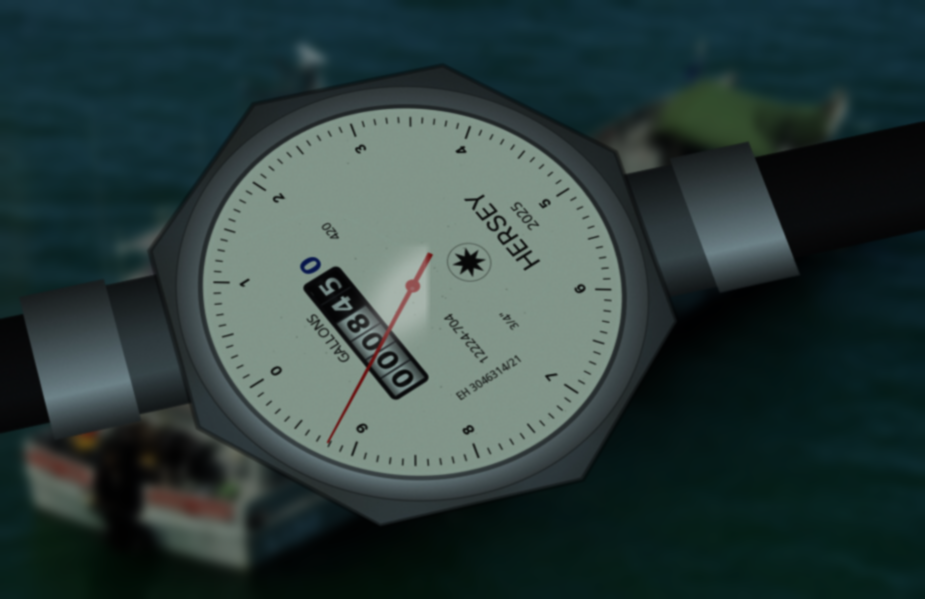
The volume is 8449.2 gal
